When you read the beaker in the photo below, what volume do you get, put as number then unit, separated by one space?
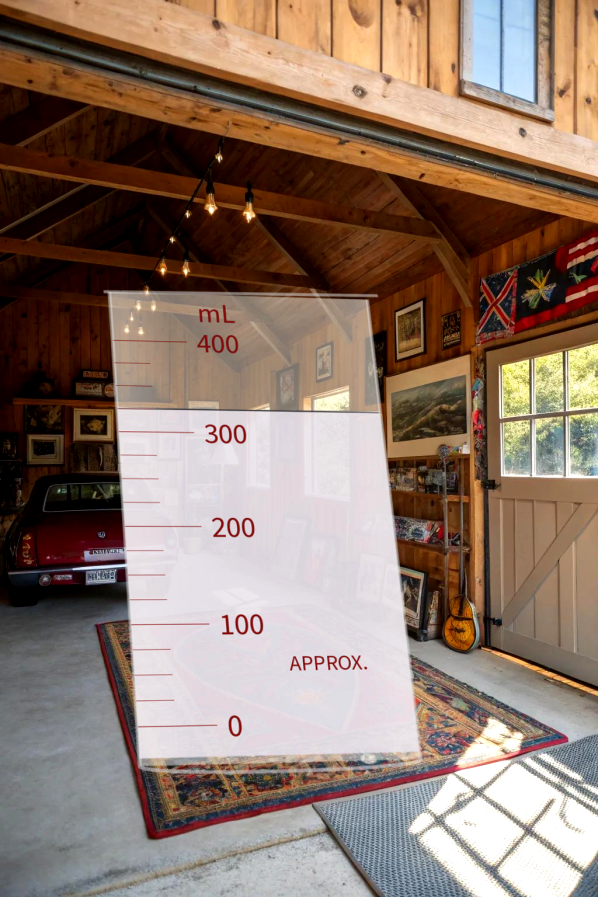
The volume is 325 mL
